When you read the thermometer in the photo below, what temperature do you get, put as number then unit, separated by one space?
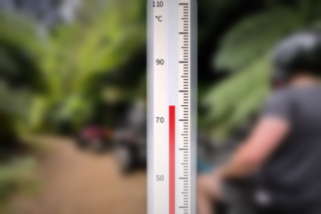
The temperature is 75 °C
